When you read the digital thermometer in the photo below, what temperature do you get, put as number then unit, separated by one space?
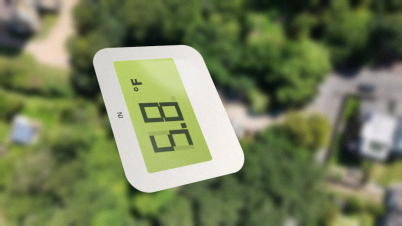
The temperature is 5.8 °F
